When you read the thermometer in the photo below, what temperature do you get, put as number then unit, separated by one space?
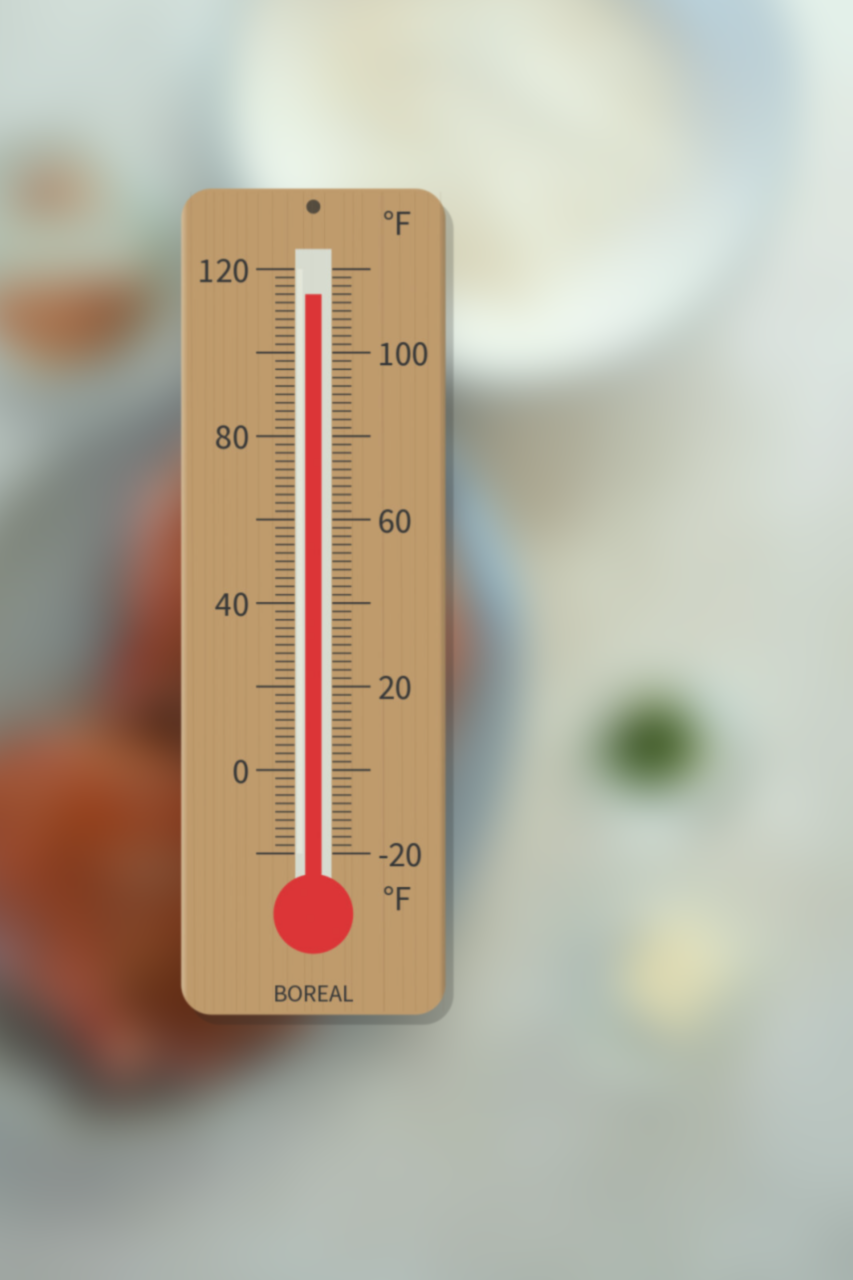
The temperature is 114 °F
